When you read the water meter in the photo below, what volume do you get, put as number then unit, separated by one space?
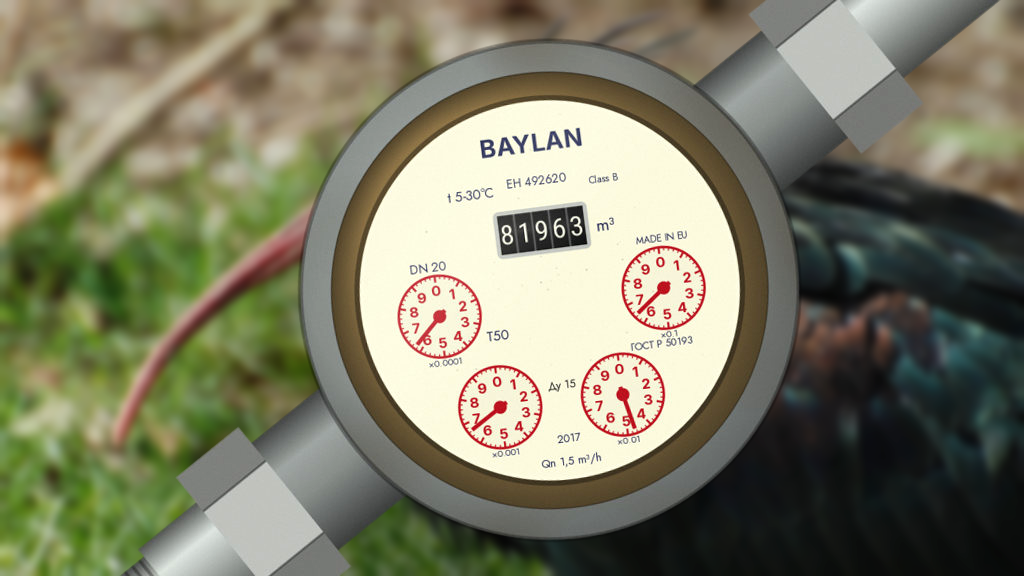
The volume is 81963.6466 m³
